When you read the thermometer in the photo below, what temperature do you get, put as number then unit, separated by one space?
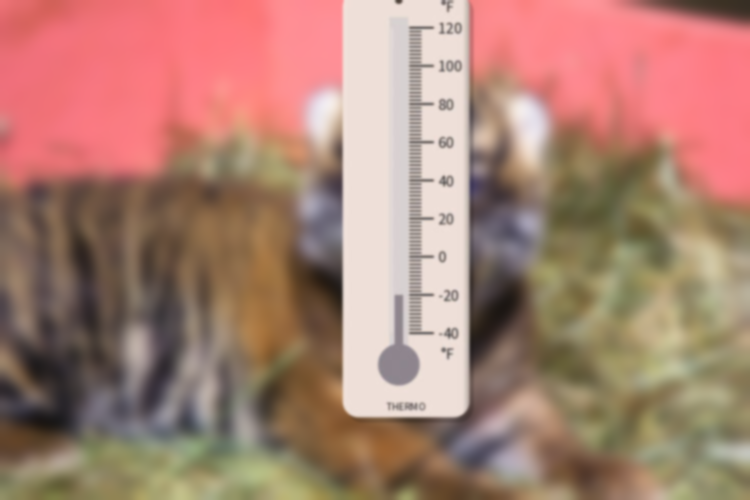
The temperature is -20 °F
